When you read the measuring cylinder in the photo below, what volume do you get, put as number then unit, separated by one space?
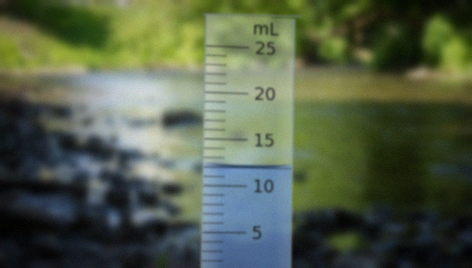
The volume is 12 mL
